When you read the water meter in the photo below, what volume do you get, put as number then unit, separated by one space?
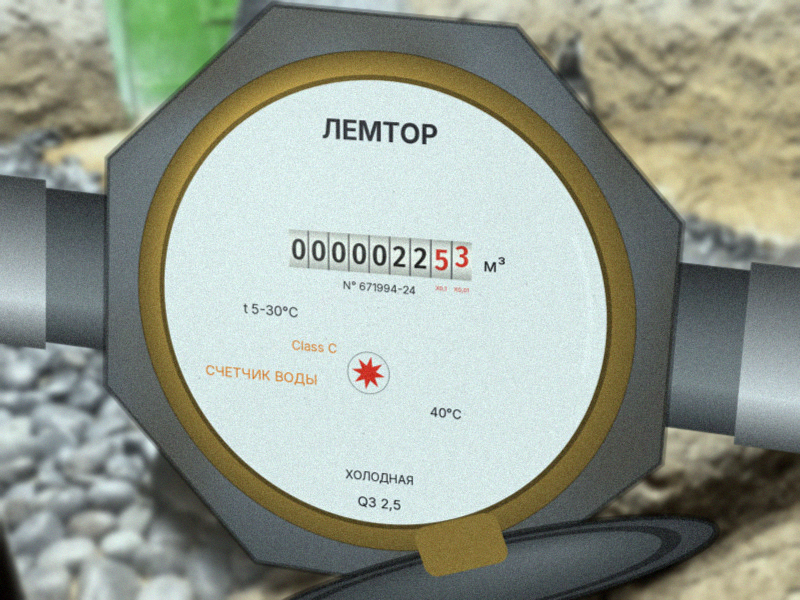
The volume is 22.53 m³
